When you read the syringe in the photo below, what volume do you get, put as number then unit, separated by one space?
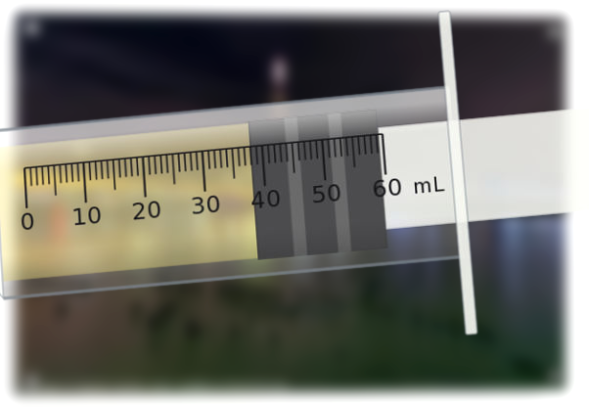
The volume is 38 mL
